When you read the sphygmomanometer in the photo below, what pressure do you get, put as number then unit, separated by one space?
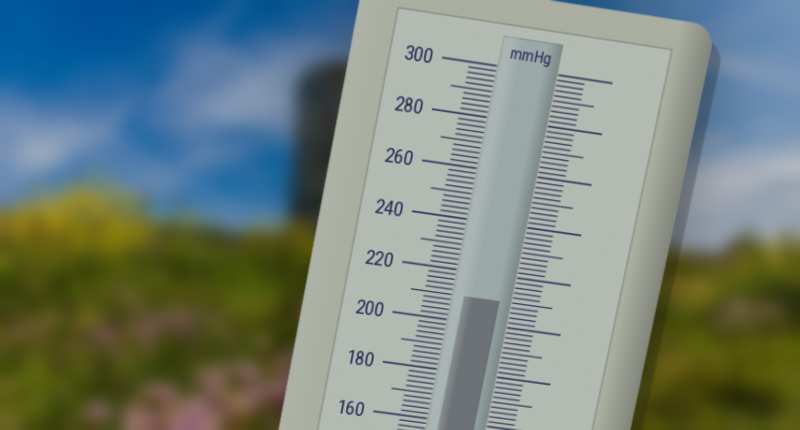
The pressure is 210 mmHg
